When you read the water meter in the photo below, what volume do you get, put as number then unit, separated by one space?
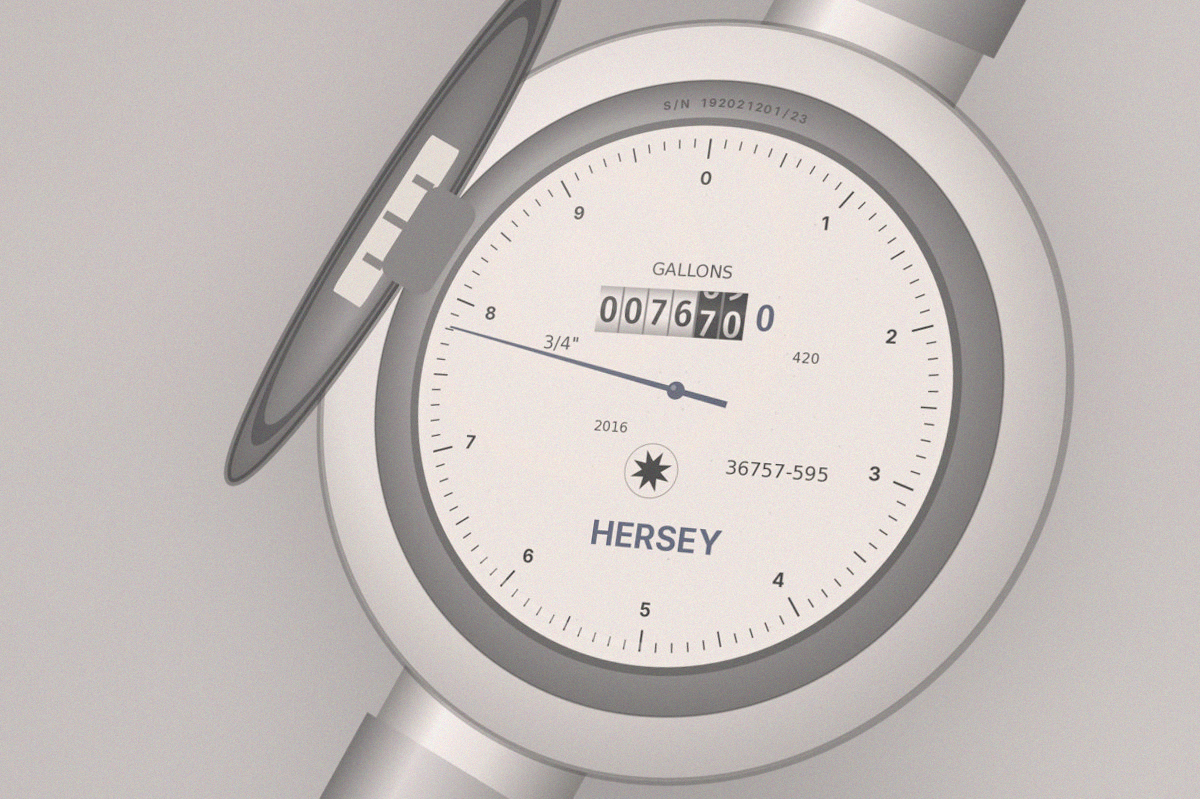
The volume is 76697.8 gal
